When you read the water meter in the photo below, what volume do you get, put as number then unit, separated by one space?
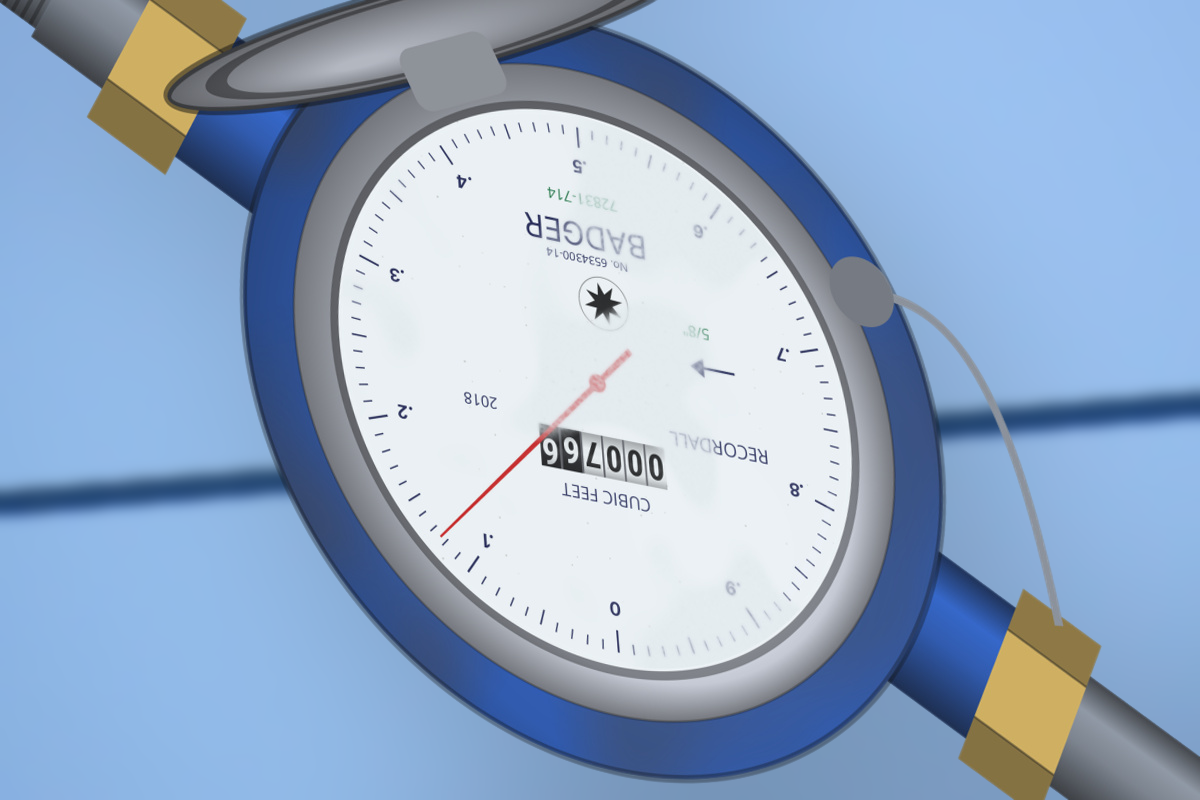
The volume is 766.12 ft³
